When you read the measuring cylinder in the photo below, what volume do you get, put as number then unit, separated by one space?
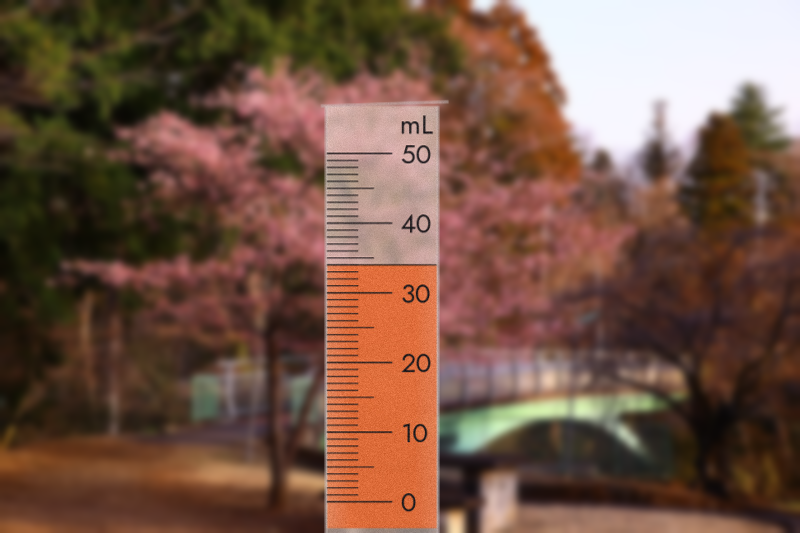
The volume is 34 mL
